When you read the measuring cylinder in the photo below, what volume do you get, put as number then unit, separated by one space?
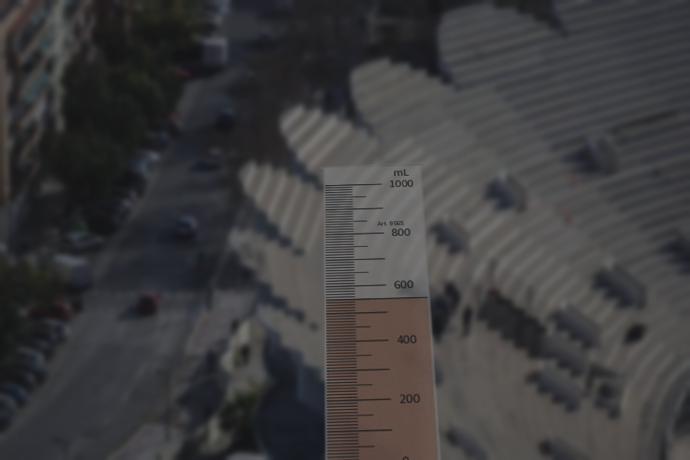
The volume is 550 mL
